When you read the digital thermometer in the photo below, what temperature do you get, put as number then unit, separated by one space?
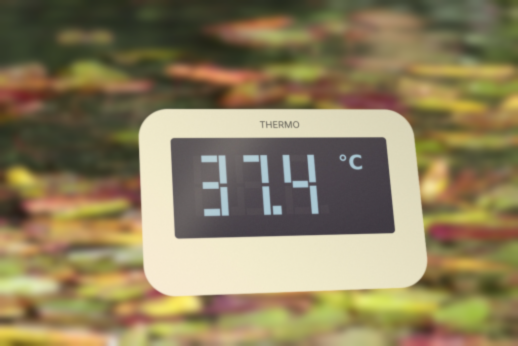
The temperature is 37.4 °C
